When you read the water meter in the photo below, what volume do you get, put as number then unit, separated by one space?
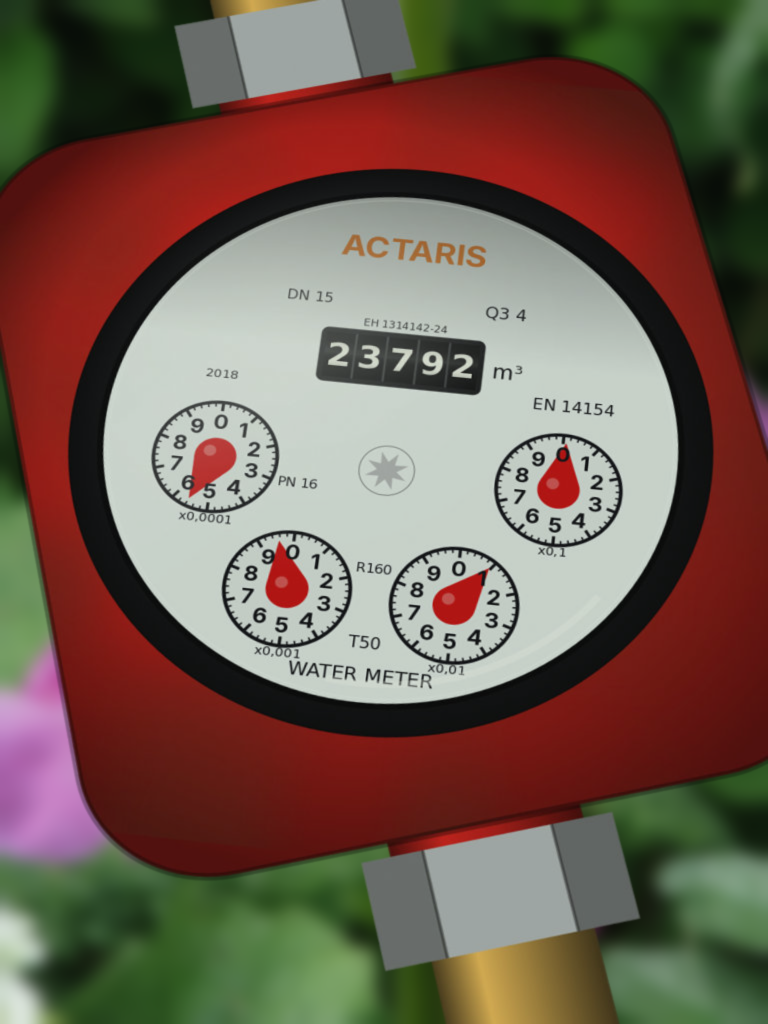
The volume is 23792.0095 m³
